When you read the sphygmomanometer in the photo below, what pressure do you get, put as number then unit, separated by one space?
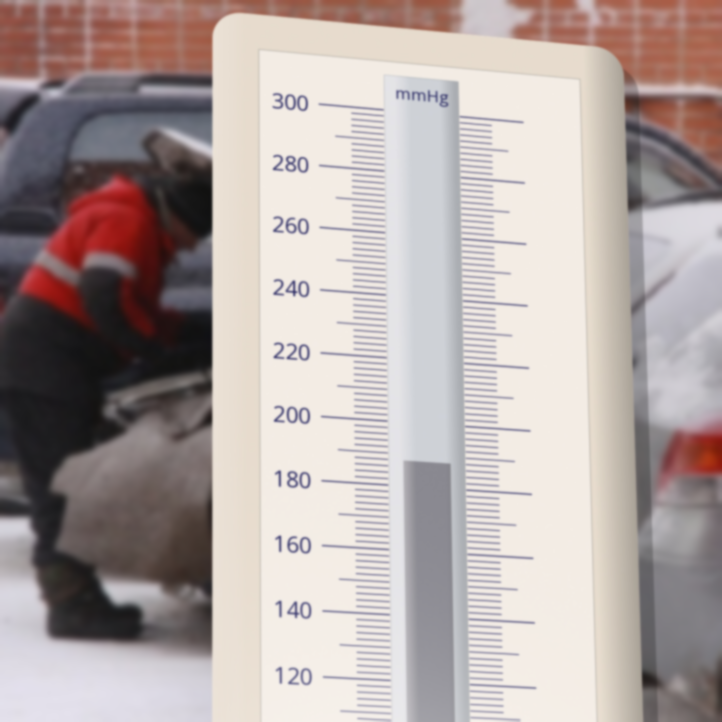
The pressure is 188 mmHg
